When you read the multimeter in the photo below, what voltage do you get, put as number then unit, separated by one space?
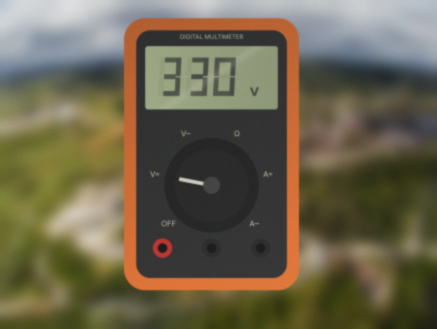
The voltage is 330 V
